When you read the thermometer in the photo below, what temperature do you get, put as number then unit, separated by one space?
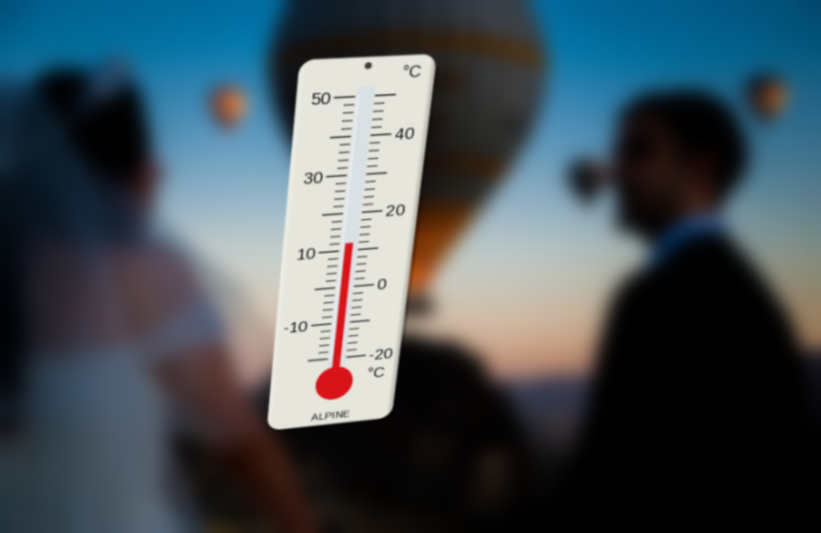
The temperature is 12 °C
